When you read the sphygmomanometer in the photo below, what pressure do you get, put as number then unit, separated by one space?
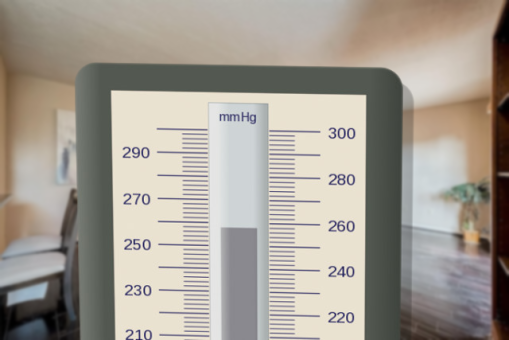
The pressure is 258 mmHg
